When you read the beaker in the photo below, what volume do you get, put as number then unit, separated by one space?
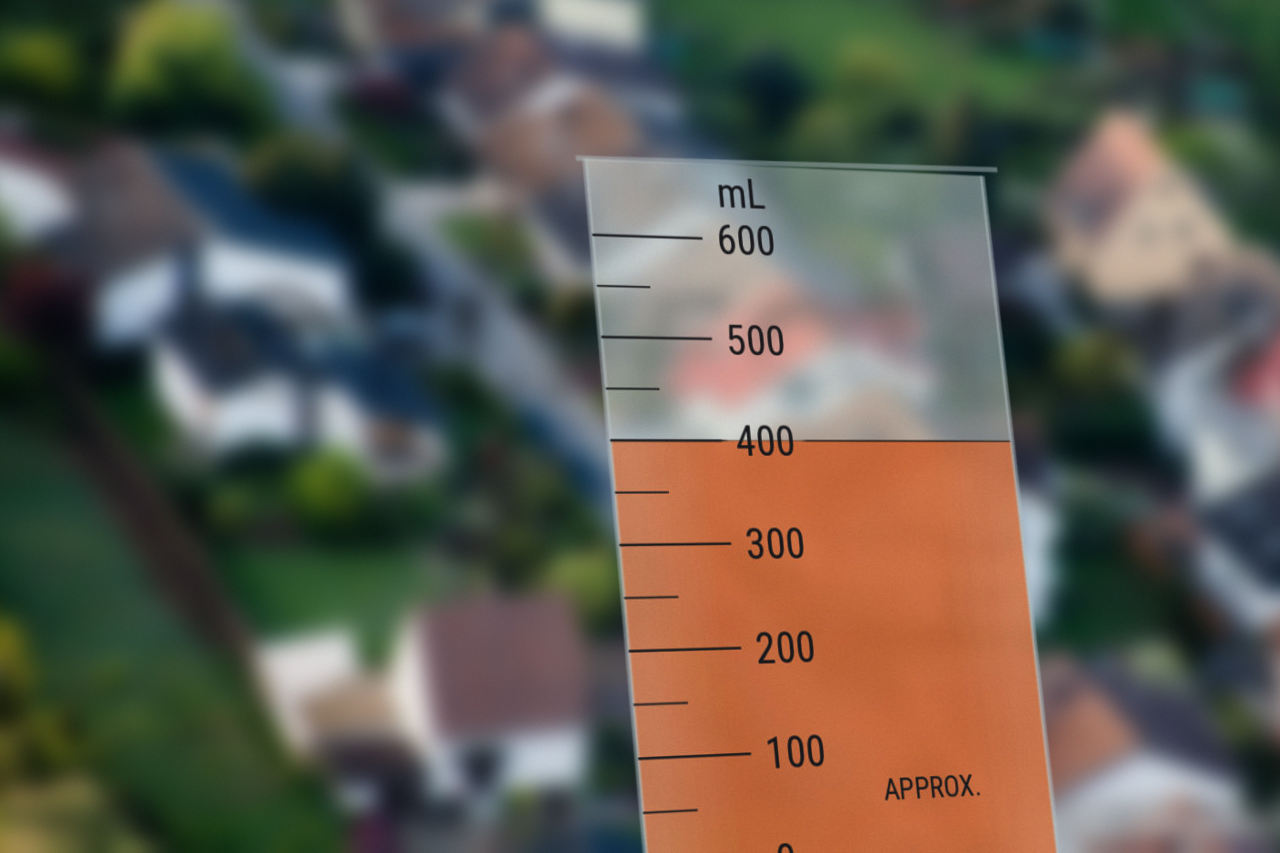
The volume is 400 mL
